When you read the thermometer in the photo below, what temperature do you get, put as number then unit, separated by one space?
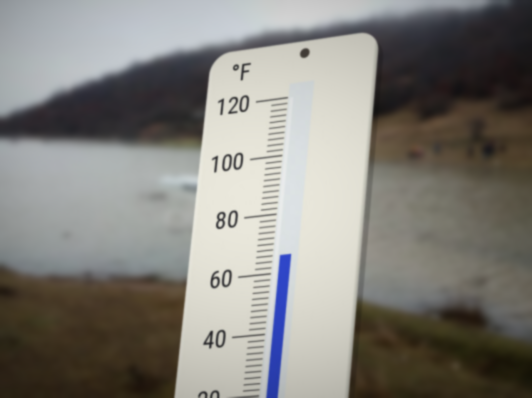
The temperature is 66 °F
